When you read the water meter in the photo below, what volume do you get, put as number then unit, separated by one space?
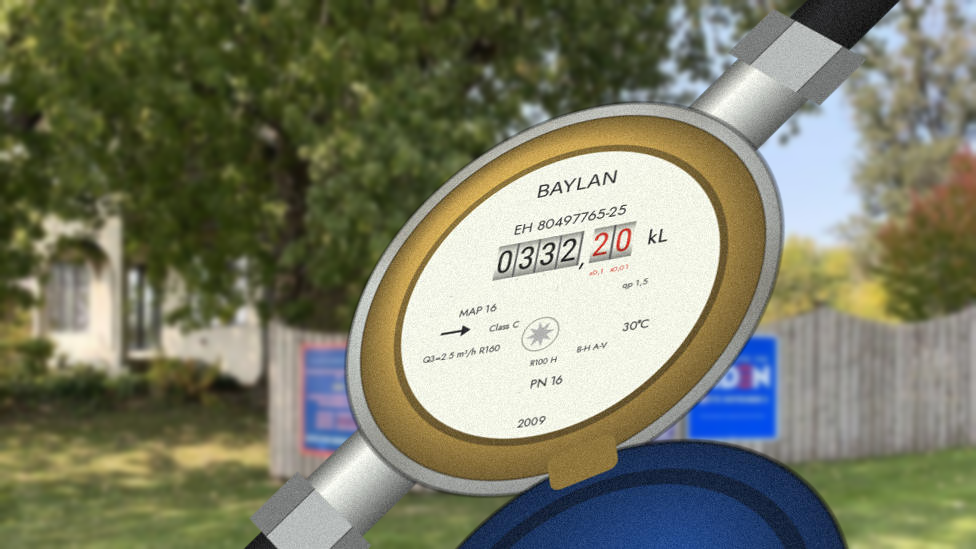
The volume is 332.20 kL
